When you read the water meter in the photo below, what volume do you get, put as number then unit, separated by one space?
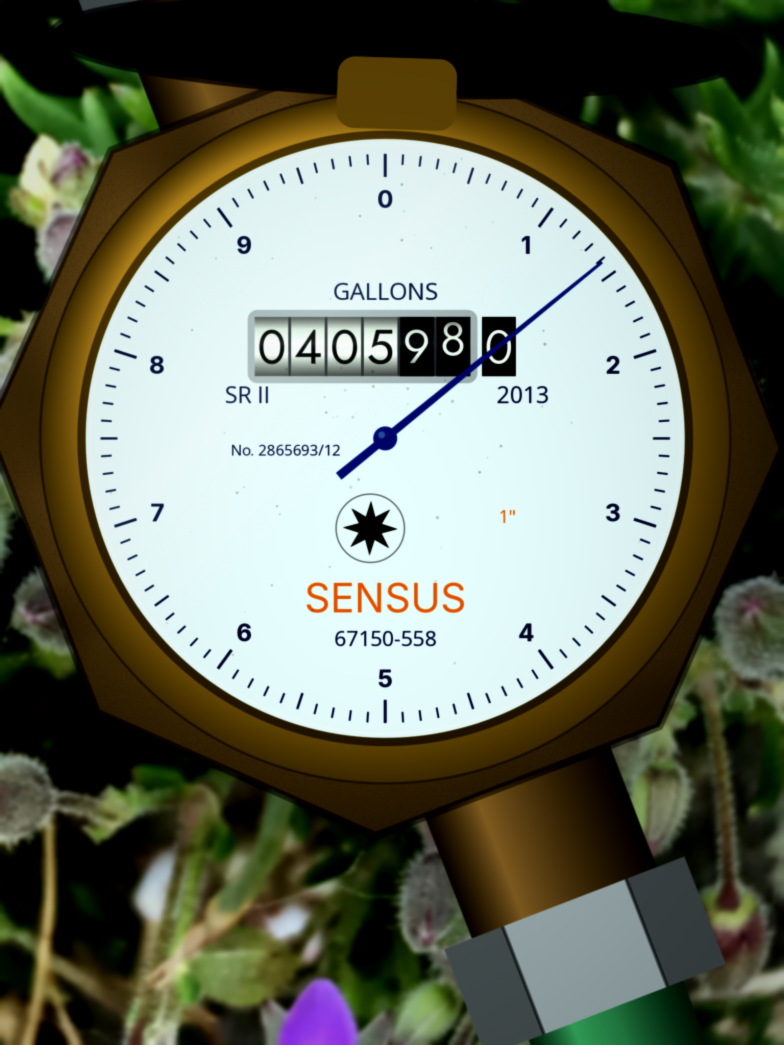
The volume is 405981.4 gal
